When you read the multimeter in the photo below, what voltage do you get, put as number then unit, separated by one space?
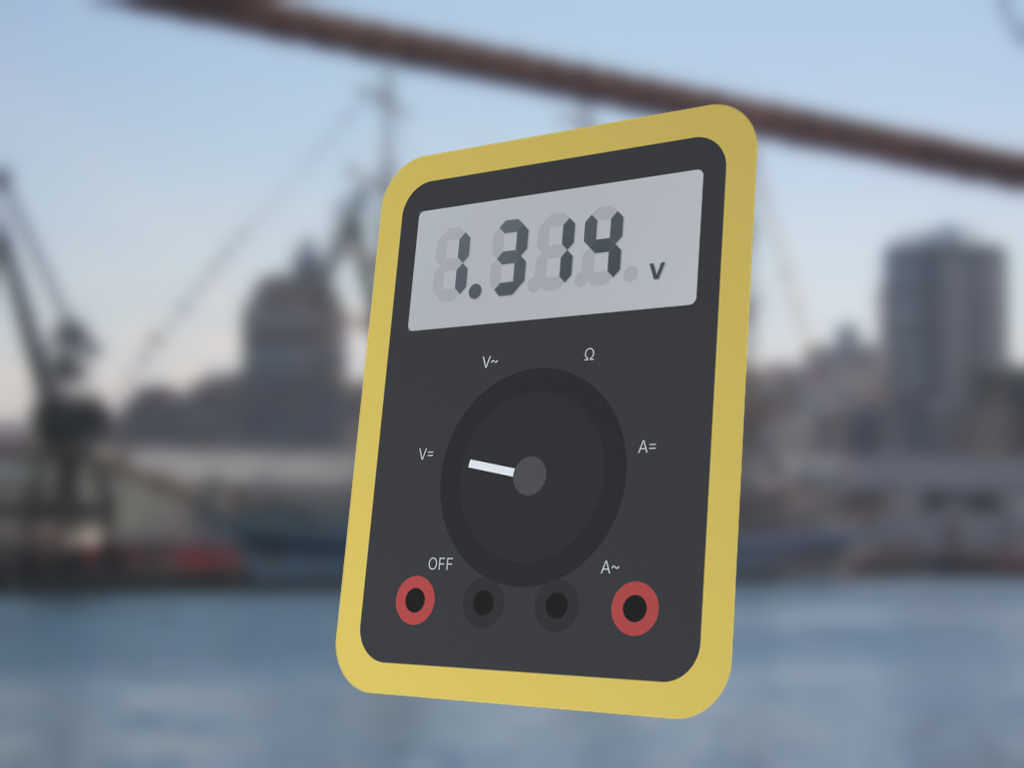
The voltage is 1.314 V
